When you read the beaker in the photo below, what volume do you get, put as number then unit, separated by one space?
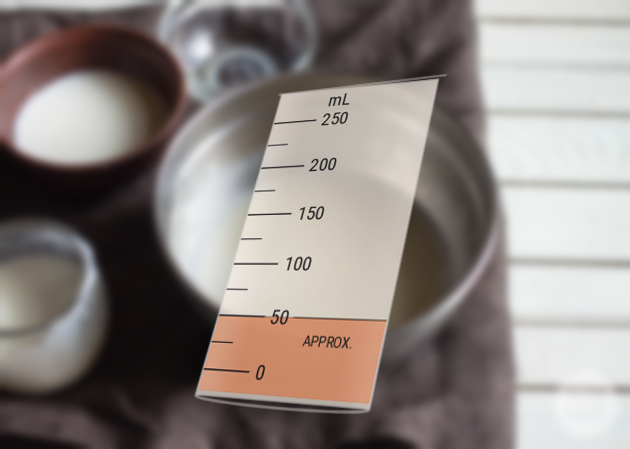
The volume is 50 mL
